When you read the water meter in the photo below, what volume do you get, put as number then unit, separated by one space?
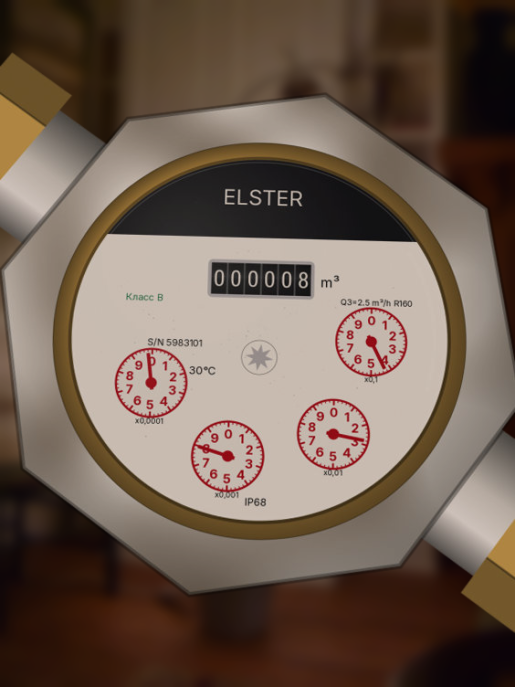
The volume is 8.4279 m³
